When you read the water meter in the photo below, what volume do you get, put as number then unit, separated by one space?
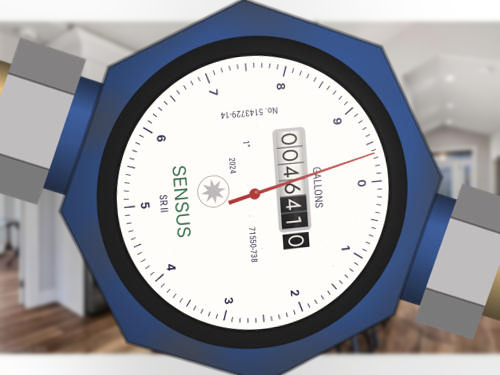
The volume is 46409.6 gal
